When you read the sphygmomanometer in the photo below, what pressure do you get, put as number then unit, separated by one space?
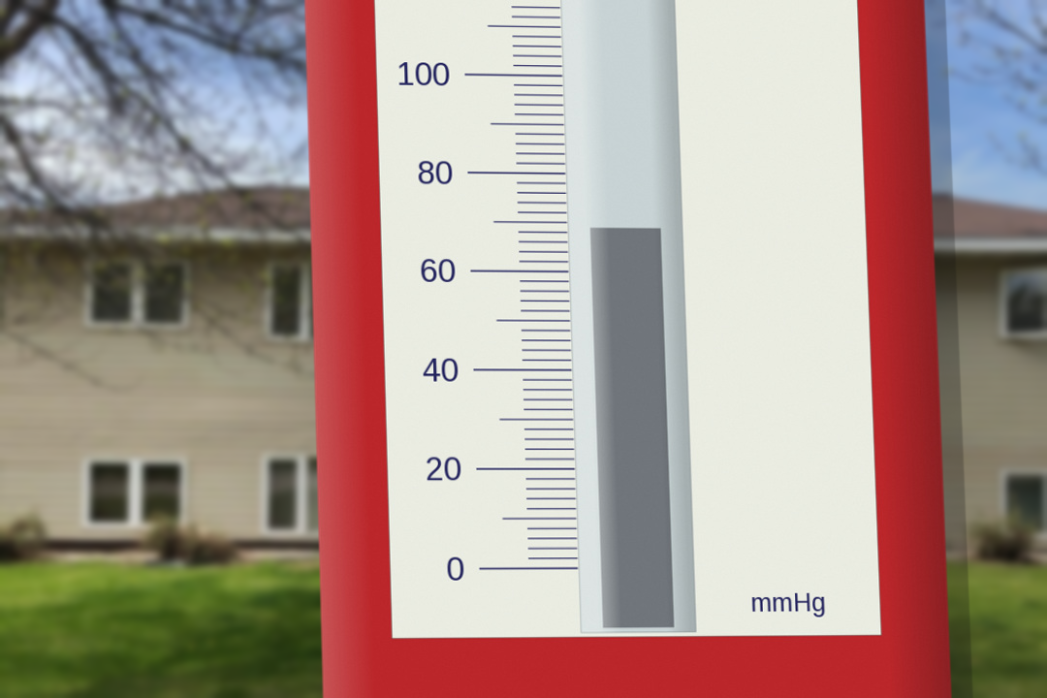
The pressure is 69 mmHg
